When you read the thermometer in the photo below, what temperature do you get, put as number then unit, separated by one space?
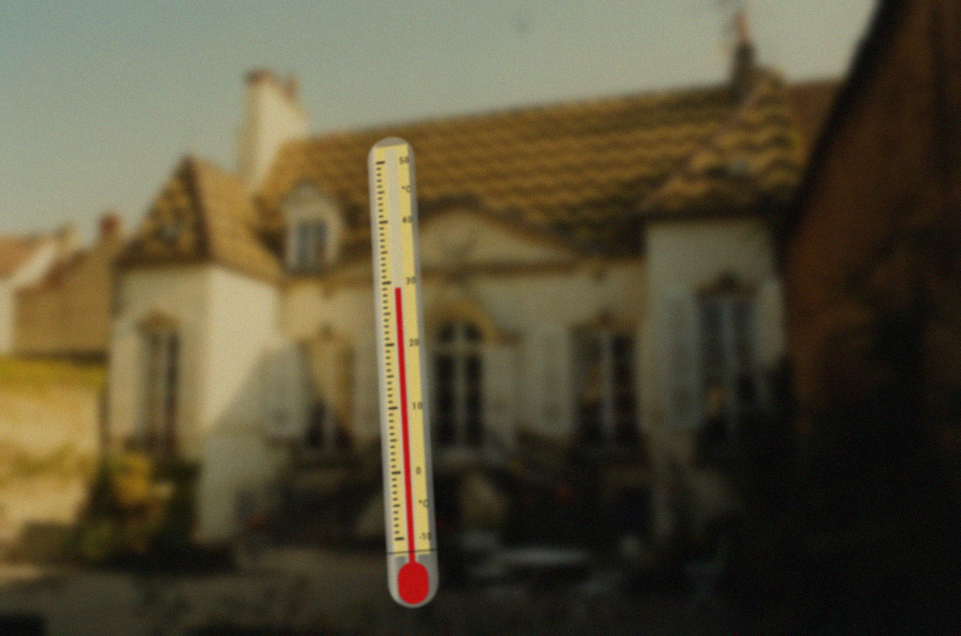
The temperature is 29 °C
